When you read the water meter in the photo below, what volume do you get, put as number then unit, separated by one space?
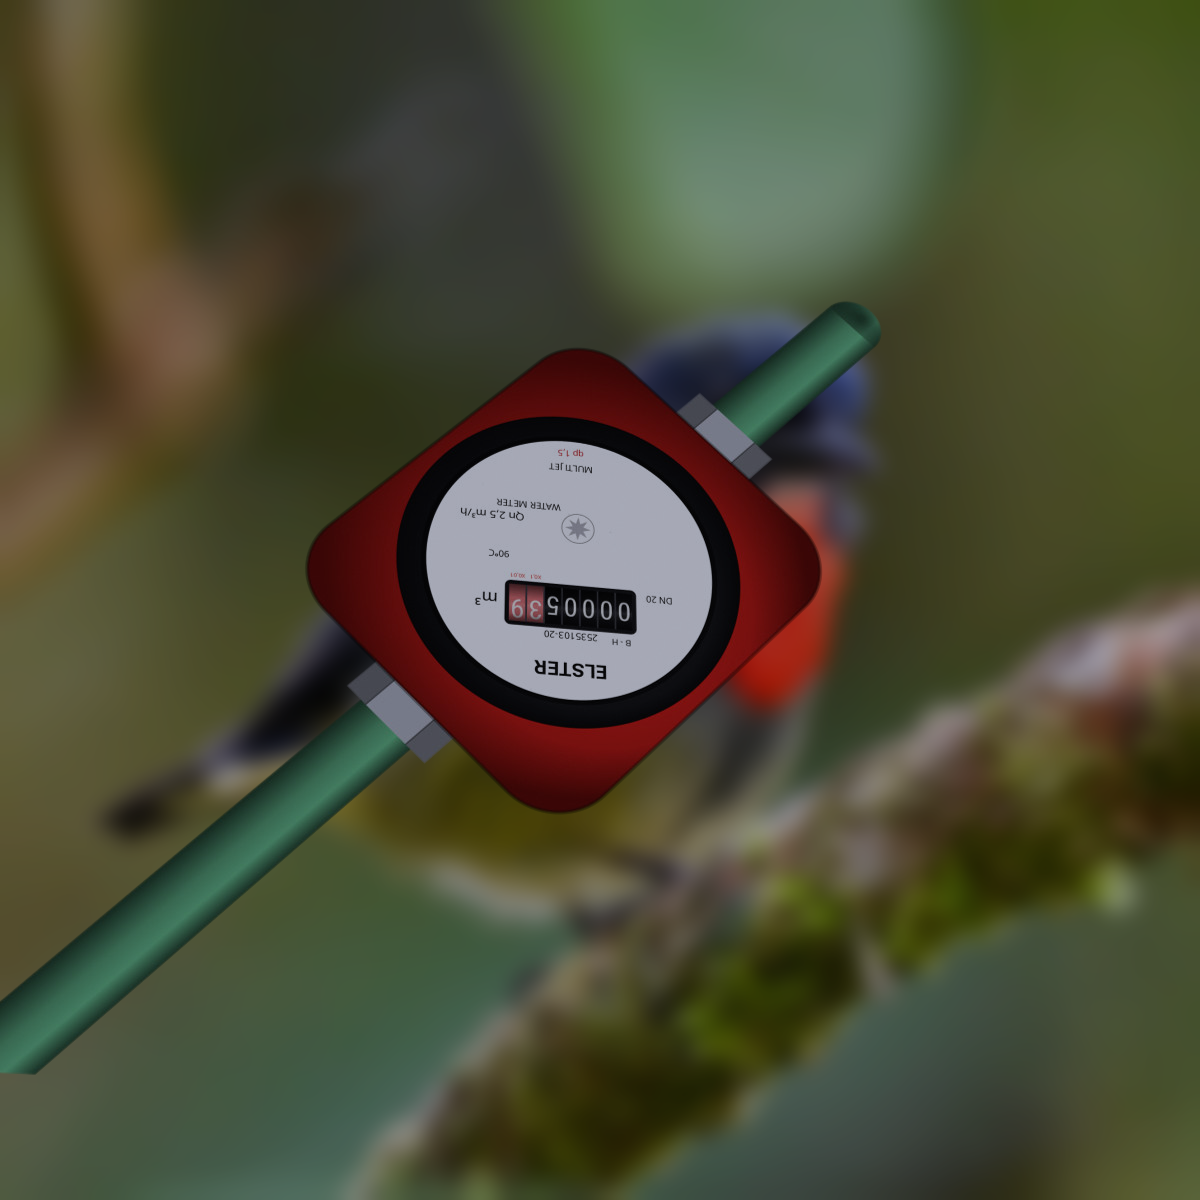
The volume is 5.39 m³
